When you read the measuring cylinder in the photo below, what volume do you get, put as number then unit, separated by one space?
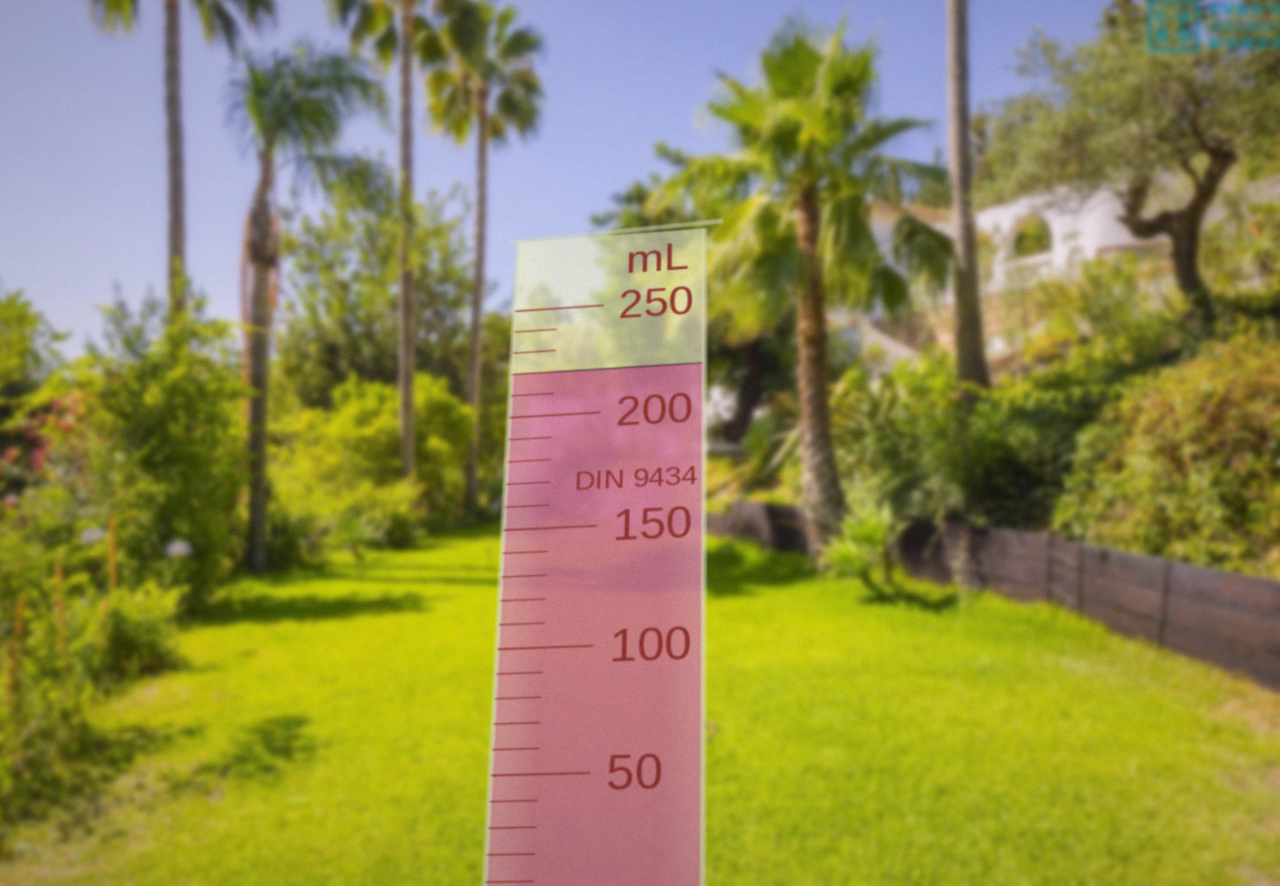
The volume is 220 mL
